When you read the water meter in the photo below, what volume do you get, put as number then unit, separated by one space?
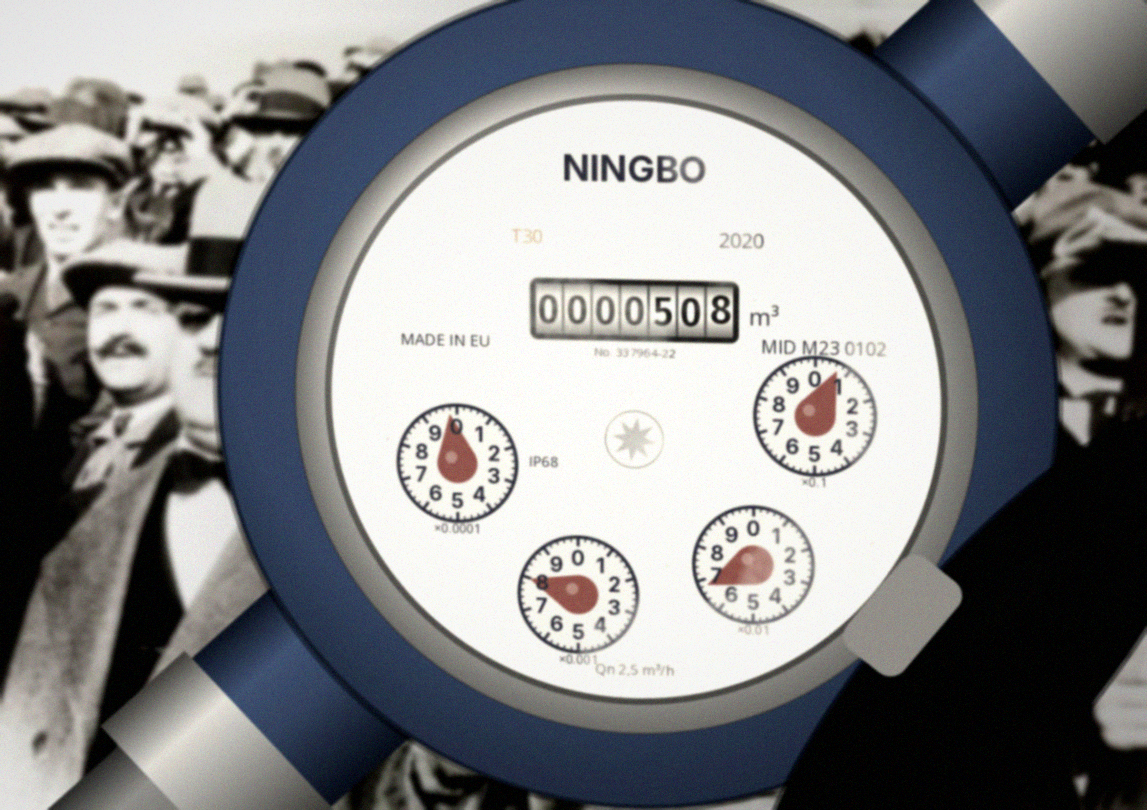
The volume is 508.0679 m³
